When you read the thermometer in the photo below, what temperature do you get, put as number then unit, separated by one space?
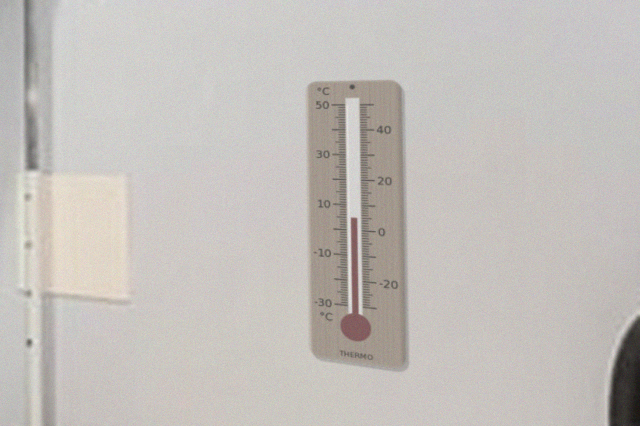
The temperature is 5 °C
